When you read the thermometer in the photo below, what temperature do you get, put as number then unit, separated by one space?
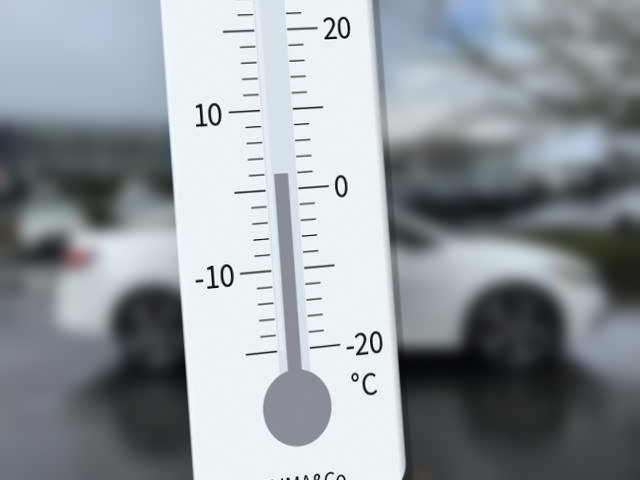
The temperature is 2 °C
